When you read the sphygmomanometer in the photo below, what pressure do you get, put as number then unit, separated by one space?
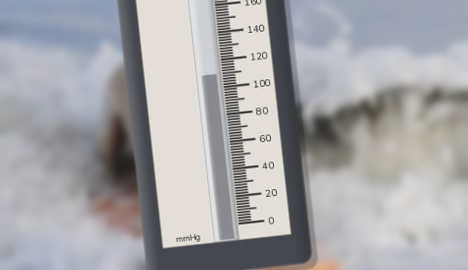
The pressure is 110 mmHg
